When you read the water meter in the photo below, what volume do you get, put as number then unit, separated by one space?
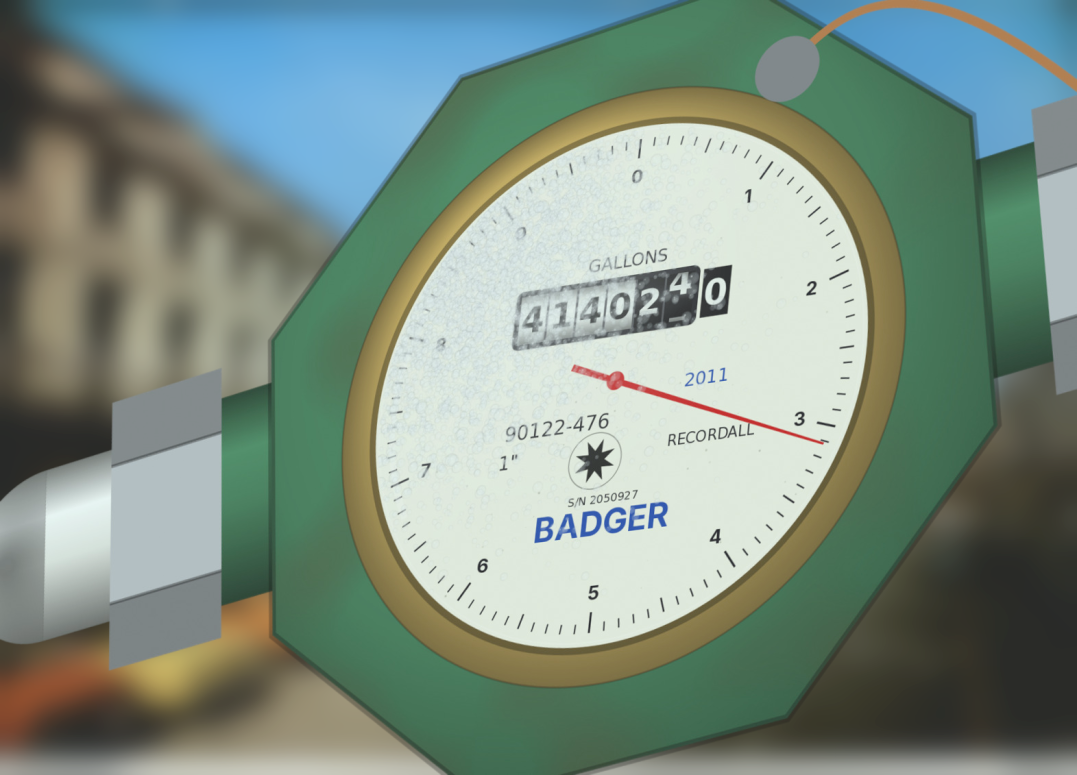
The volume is 4140243.1 gal
